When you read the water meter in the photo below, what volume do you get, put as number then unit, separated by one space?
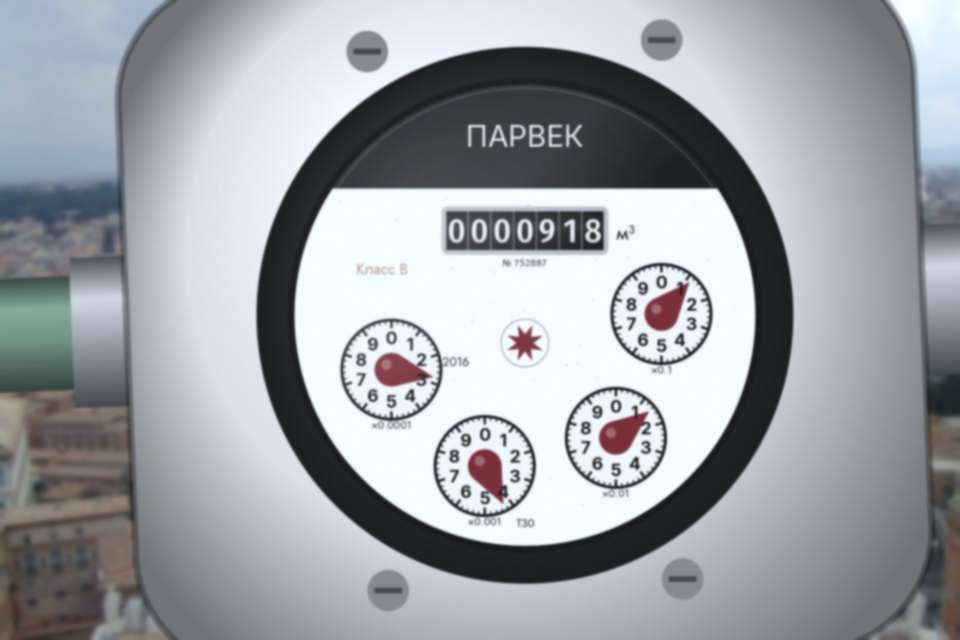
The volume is 918.1142 m³
